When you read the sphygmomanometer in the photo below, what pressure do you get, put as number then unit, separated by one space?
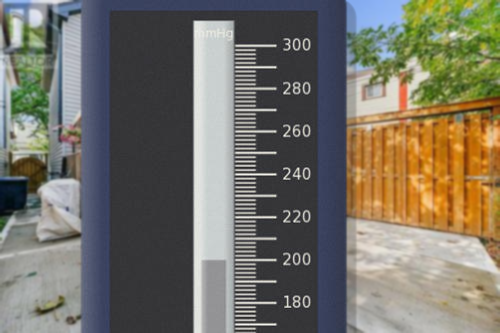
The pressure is 200 mmHg
